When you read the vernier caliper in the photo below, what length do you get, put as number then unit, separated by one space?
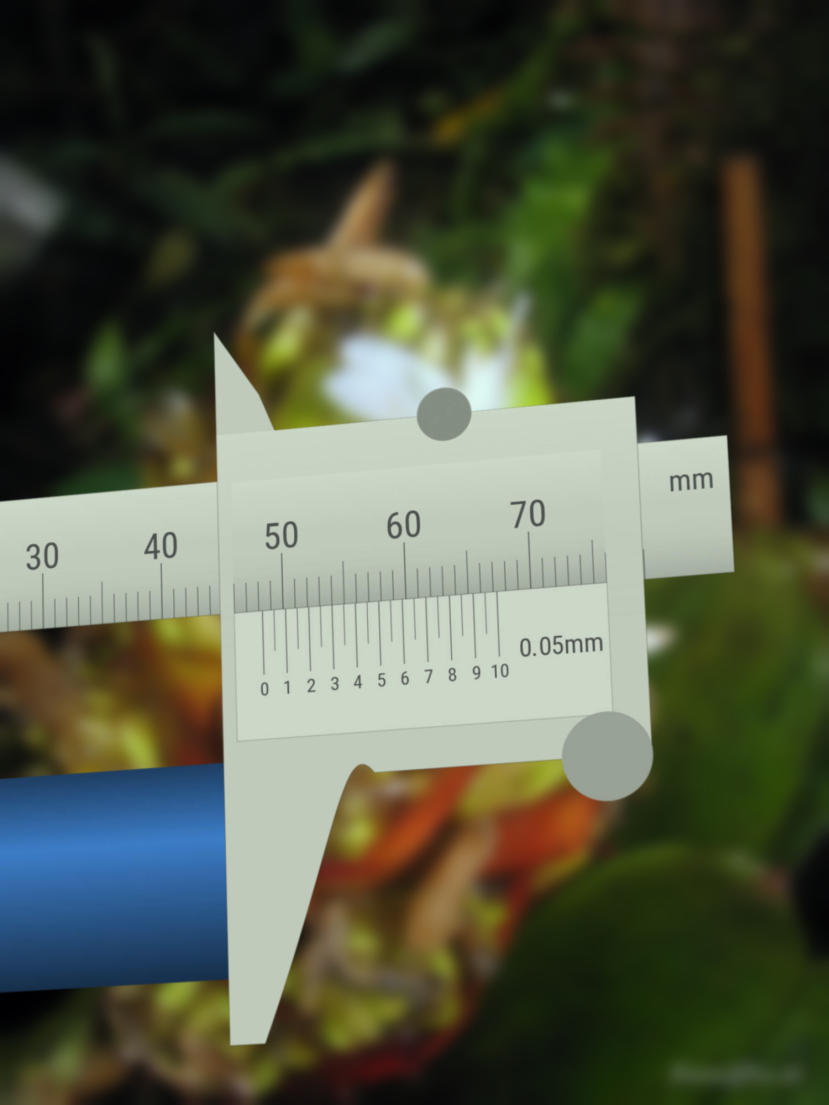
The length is 48.3 mm
